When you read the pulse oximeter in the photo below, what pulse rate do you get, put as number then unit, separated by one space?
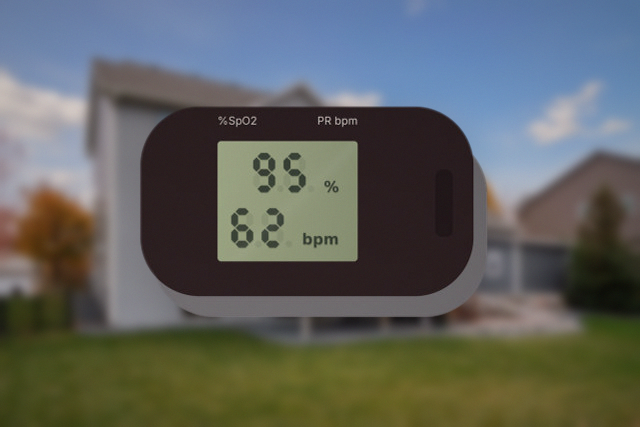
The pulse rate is 62 bpm
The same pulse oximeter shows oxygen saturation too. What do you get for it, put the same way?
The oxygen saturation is 95 %
